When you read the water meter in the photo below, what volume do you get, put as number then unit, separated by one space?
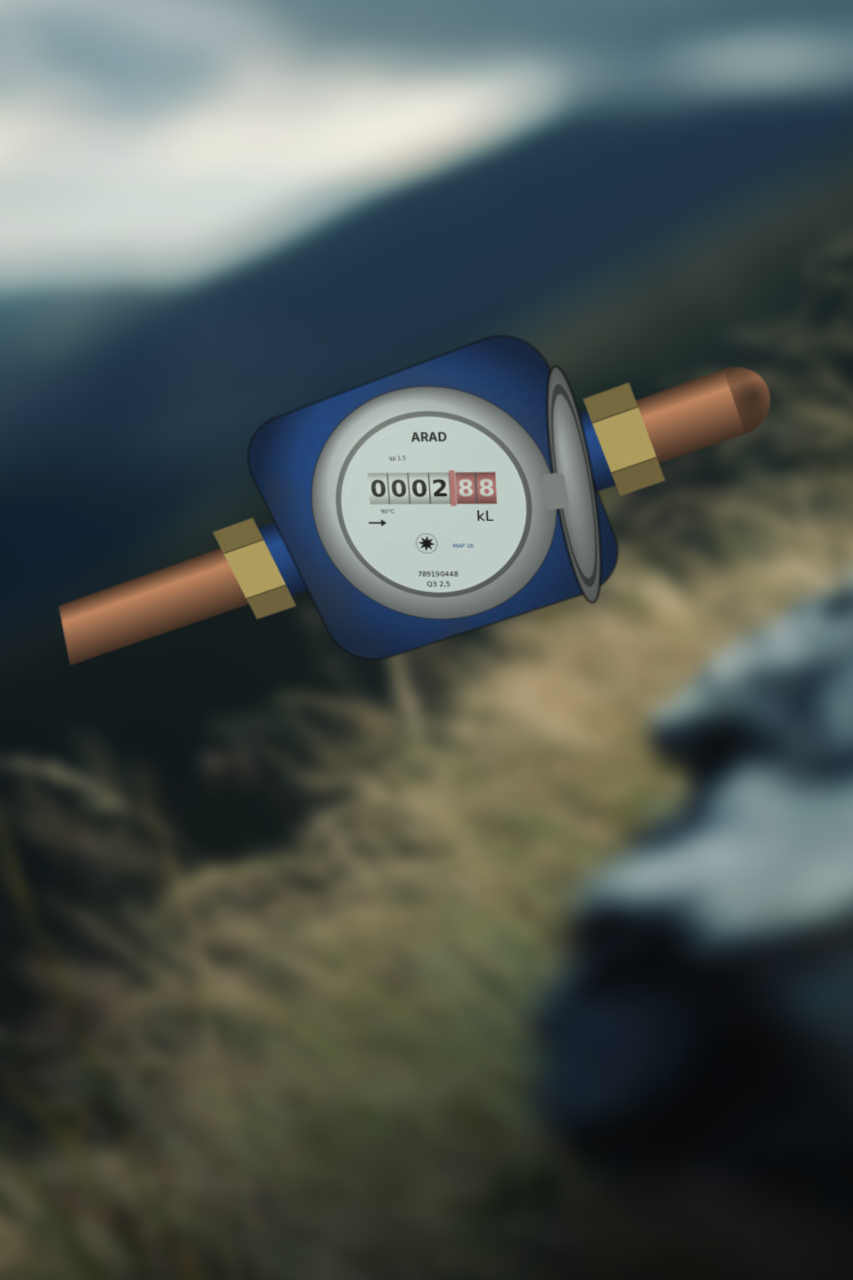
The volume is 2.88 kL
